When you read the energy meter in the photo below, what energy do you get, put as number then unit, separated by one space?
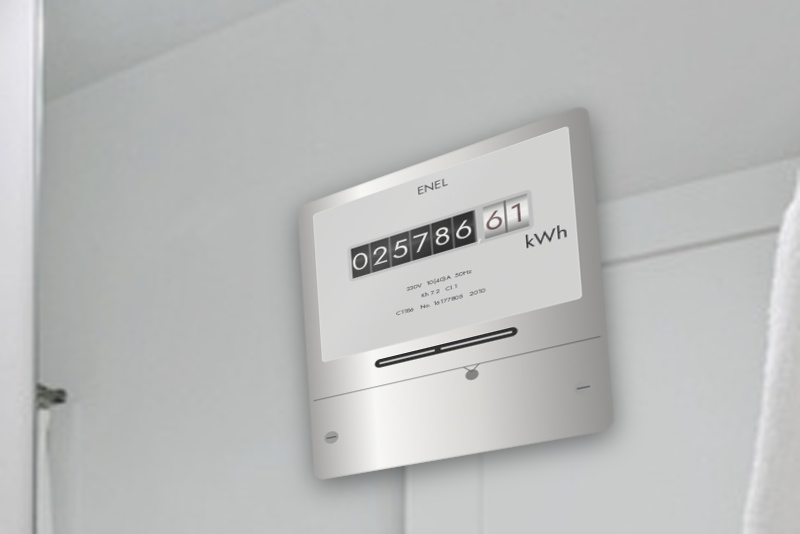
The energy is 25786.61 kWh
